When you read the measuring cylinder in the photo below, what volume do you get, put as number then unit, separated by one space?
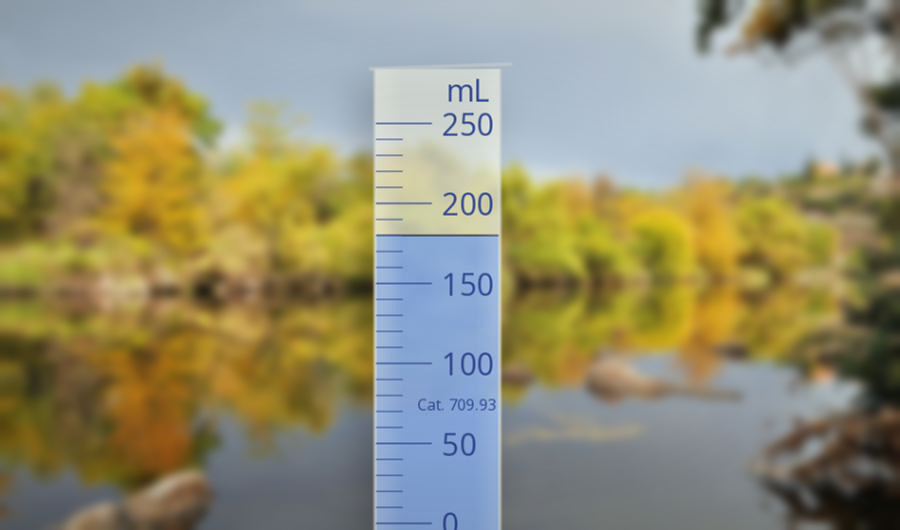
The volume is 180 mL
